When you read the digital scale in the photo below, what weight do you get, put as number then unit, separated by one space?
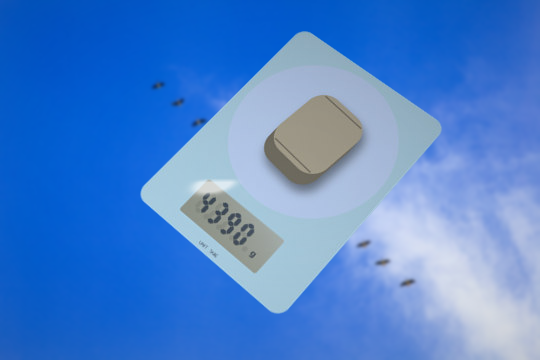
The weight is 4390 g
